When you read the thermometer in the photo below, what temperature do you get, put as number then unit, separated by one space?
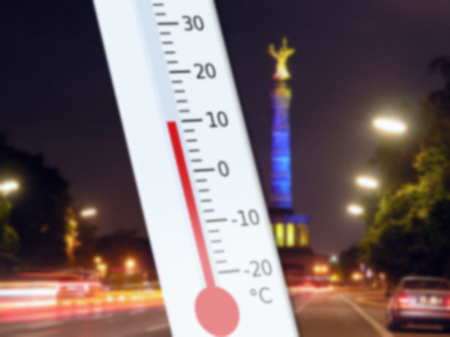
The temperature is 10 °C
